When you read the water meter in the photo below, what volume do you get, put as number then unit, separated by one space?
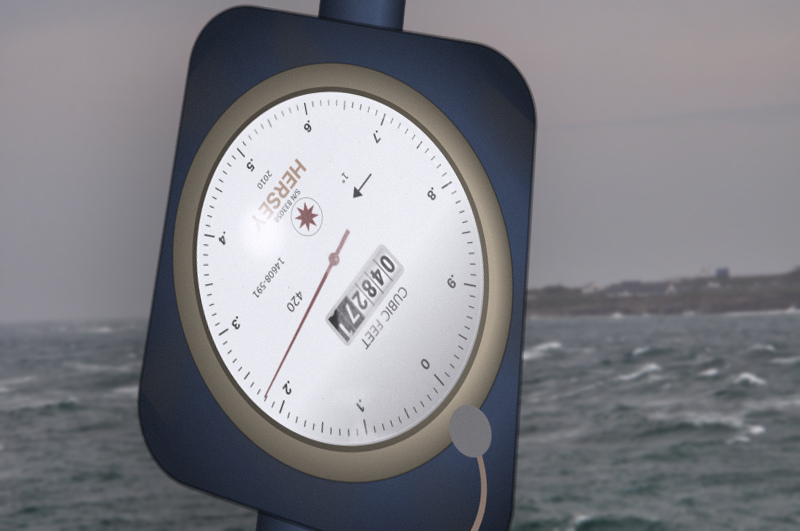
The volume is 48271.22 ft³
